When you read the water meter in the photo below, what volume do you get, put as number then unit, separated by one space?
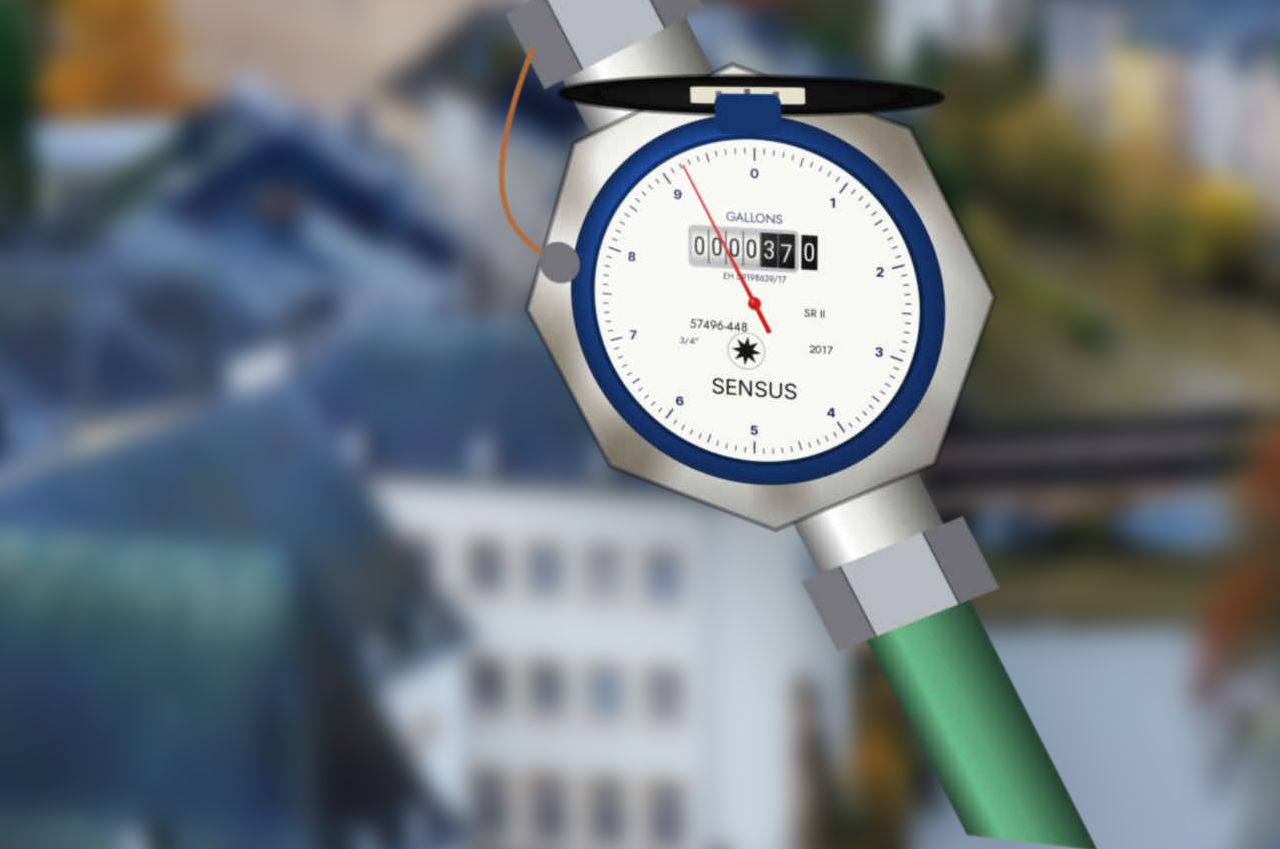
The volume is 369.2 gal
